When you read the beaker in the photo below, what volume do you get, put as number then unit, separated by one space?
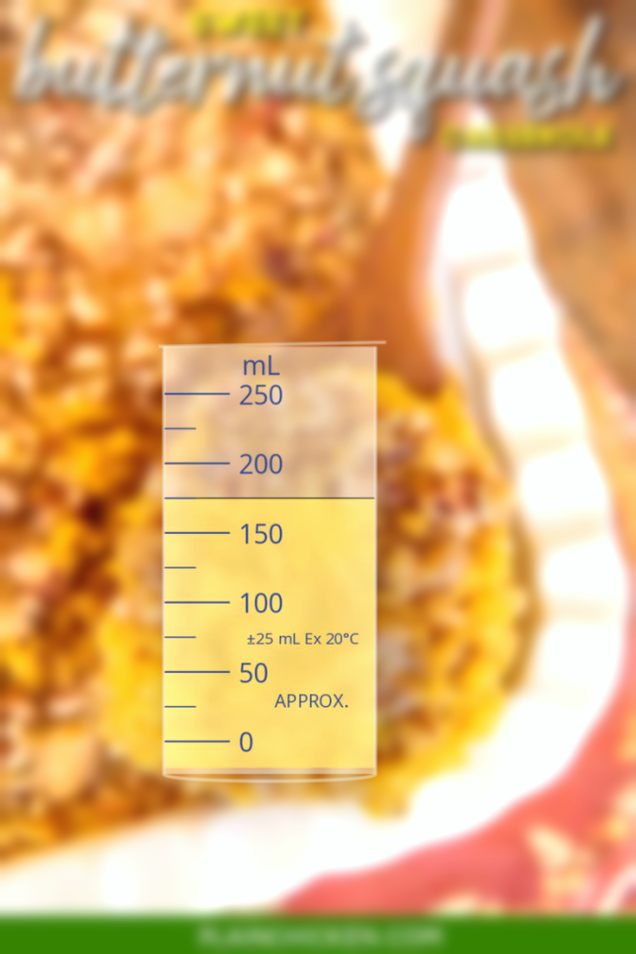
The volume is 175 mL
